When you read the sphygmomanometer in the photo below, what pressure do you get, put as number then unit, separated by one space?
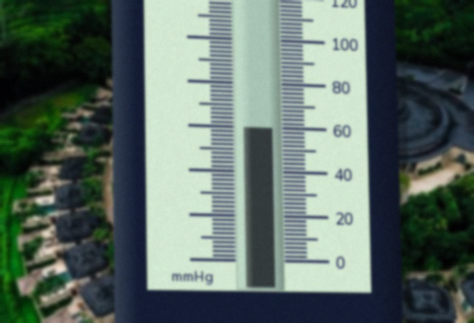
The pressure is 60 mmHg
